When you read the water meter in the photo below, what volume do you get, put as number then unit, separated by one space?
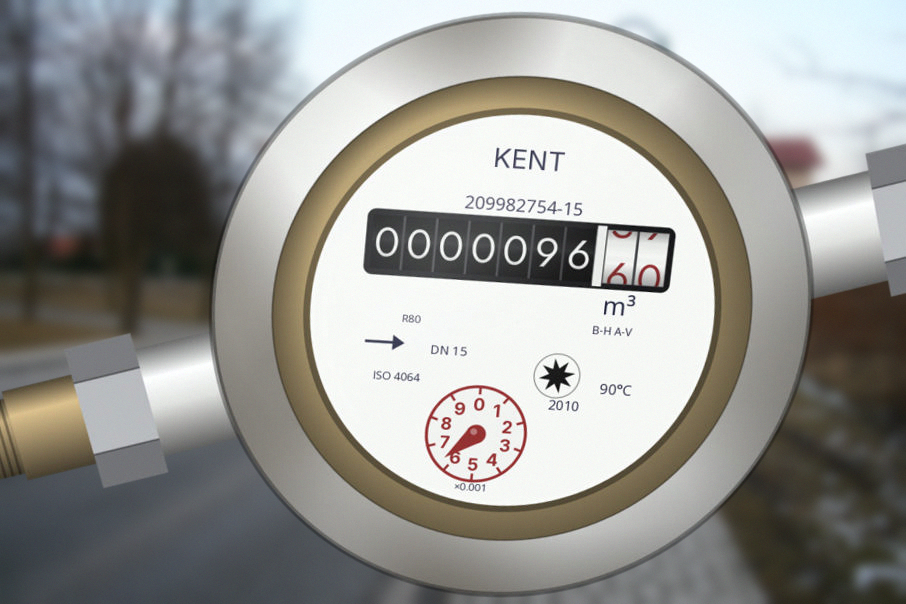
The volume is 96.596 m³
